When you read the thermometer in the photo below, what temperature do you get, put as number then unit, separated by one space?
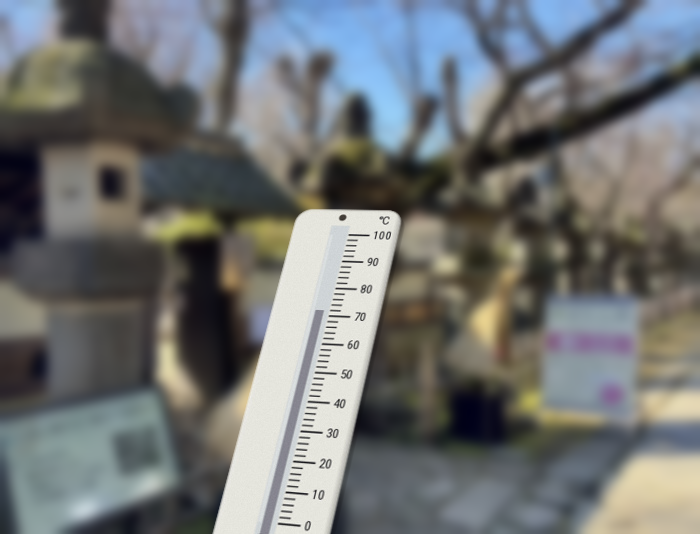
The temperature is 72 °C
